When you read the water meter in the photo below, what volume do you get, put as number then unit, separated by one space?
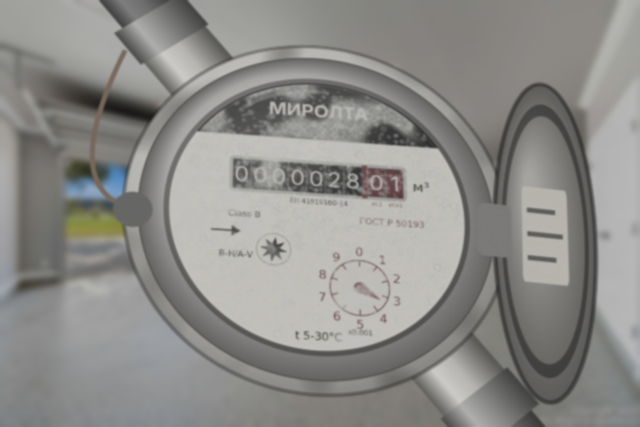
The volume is 28.013 m³
